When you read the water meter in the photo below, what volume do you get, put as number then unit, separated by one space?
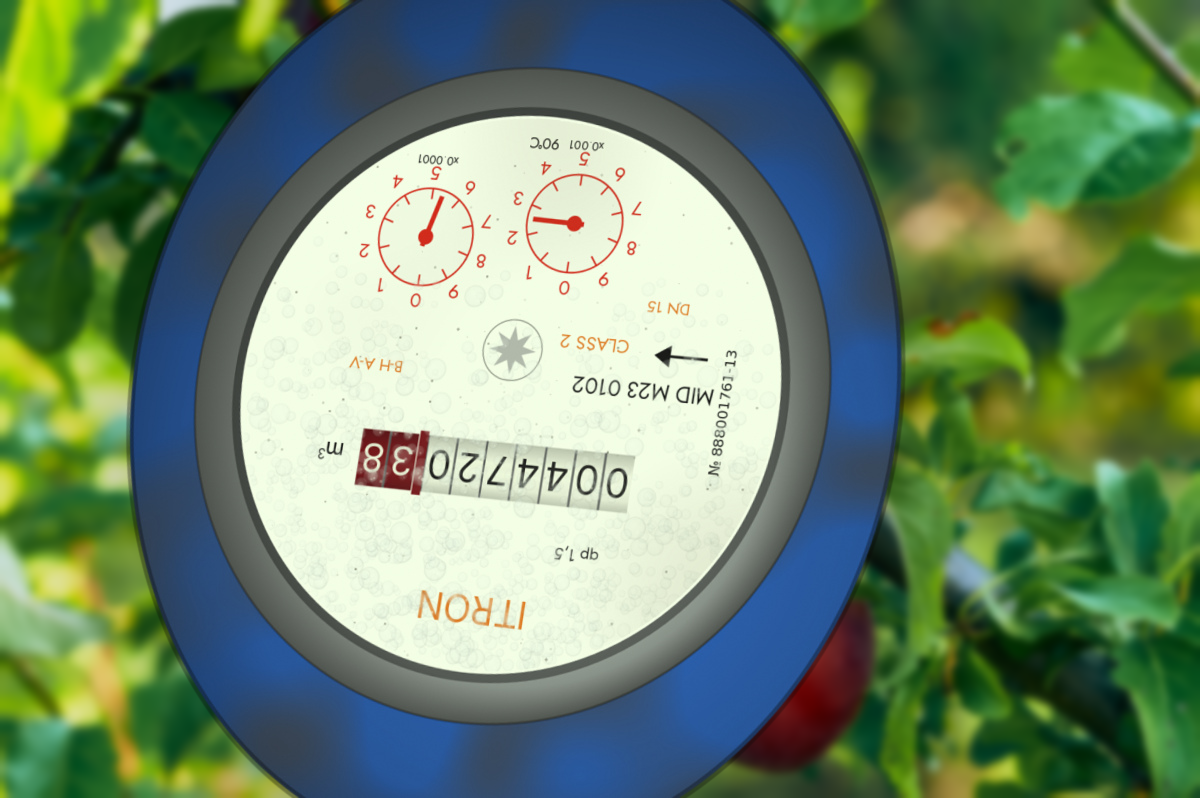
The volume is 44720.3825 m³
